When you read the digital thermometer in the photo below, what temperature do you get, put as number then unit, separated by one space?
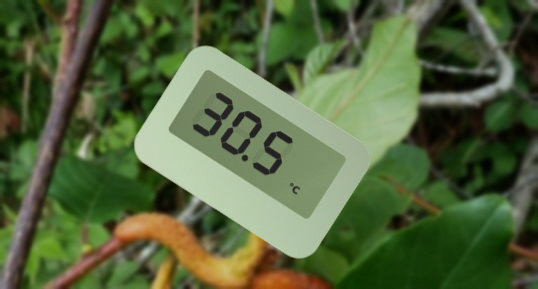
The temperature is 30.5 °C
